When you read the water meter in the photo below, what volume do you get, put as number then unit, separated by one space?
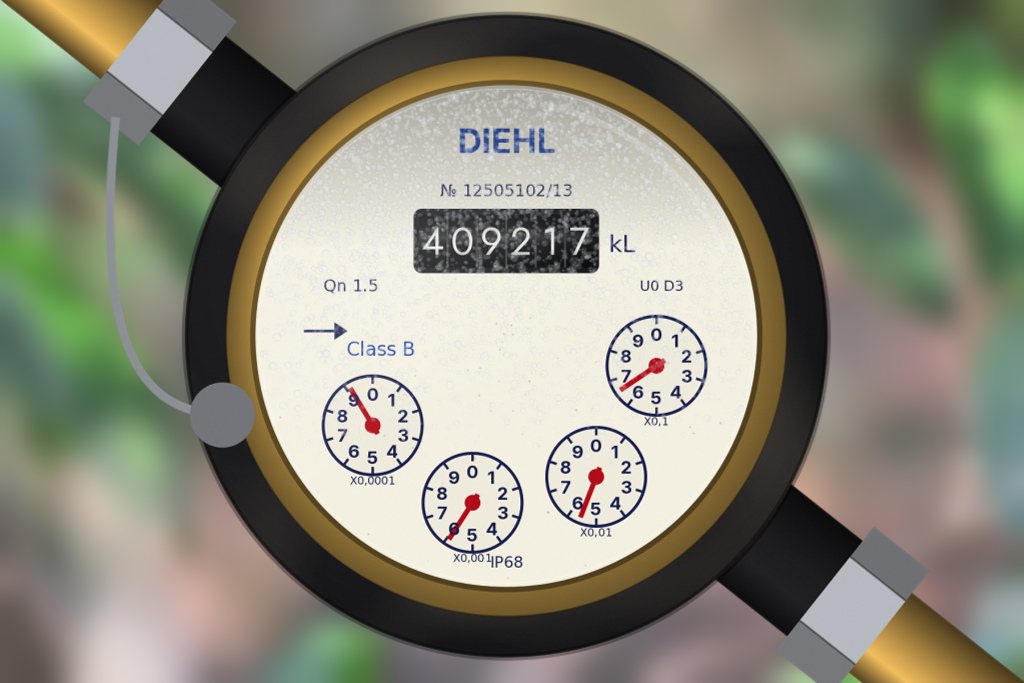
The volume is 409217.6559 kL
